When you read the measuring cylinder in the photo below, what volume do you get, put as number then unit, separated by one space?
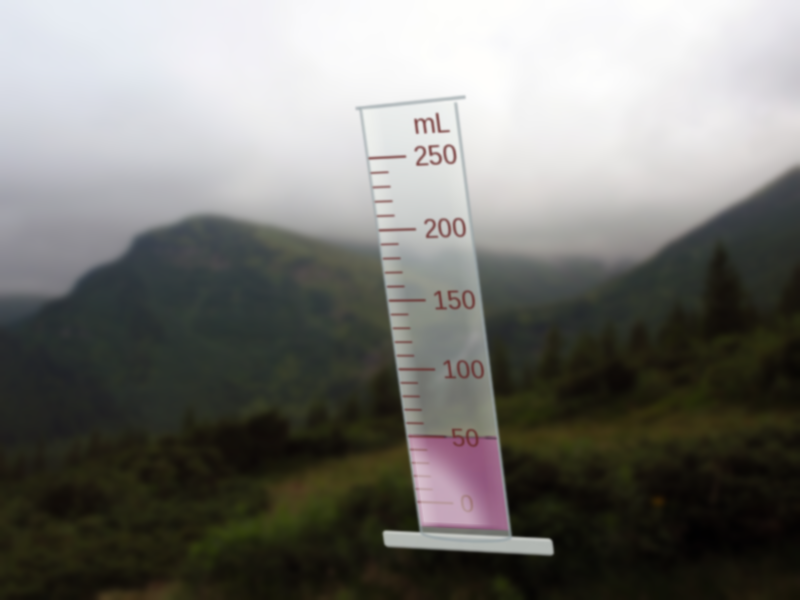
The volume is 50 mL
